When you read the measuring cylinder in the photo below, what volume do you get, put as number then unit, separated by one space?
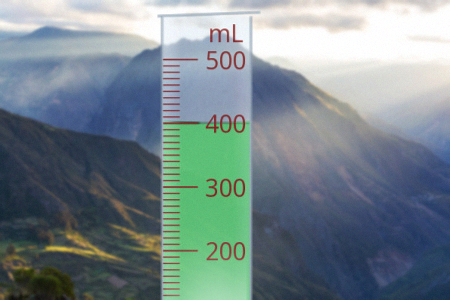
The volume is 400 mL
